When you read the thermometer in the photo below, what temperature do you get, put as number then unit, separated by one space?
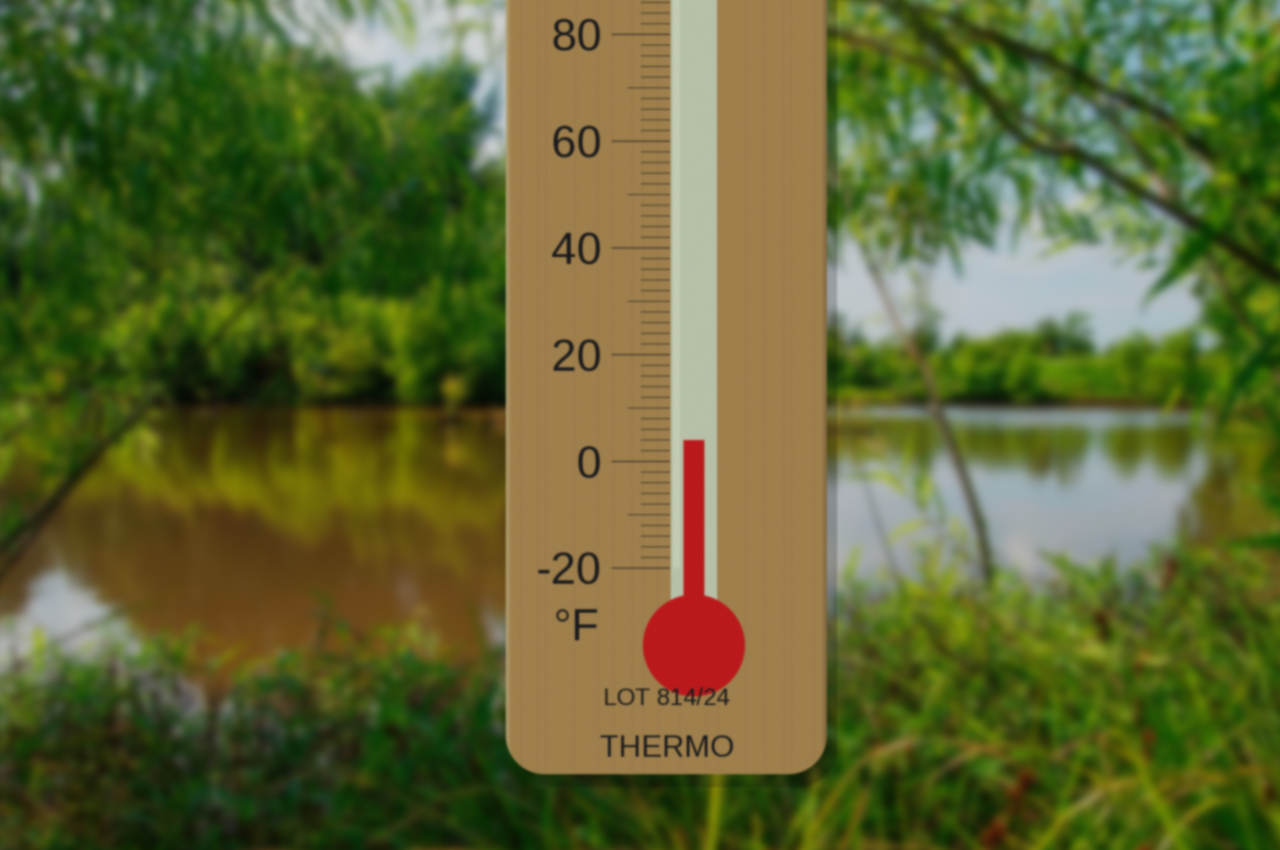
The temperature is 4 °F
